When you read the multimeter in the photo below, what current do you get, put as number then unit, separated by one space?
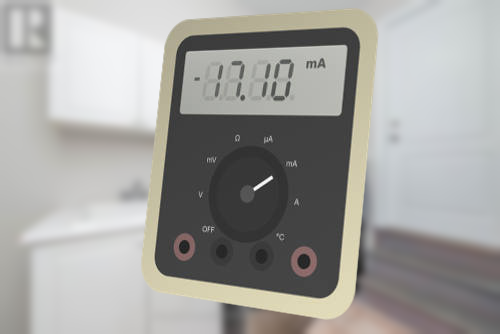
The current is -17.10 mA
